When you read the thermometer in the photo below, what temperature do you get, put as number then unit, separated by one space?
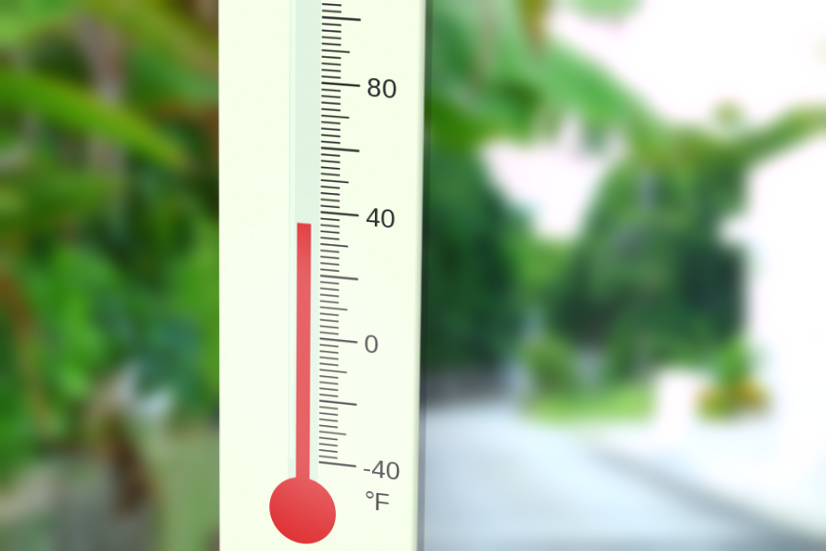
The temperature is 36 °F
